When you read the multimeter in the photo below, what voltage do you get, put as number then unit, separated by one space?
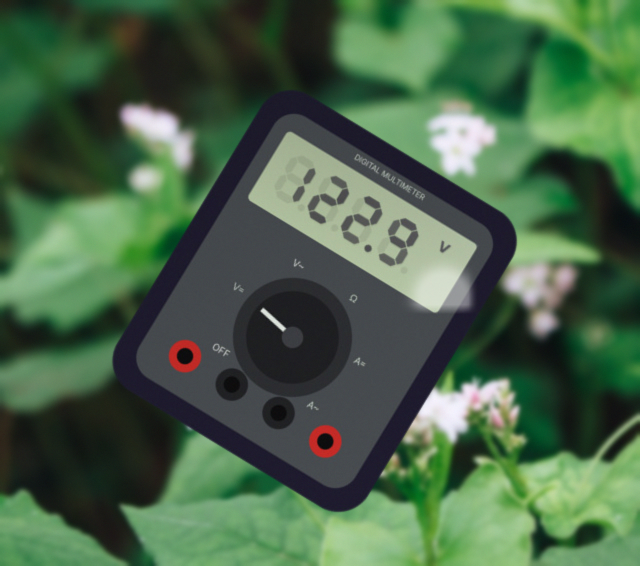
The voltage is 122.9 V
